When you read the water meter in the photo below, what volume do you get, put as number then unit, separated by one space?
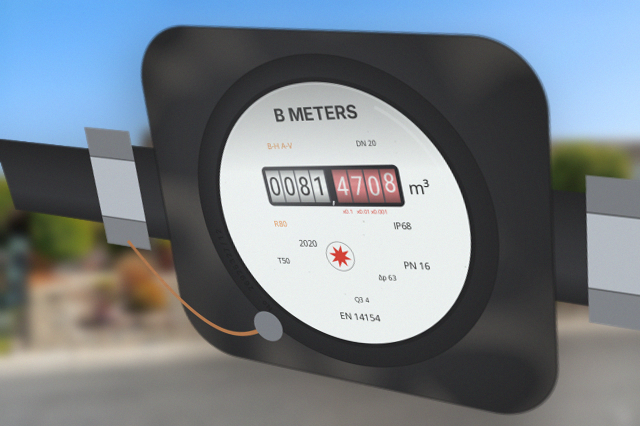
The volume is 81.4708 m³
